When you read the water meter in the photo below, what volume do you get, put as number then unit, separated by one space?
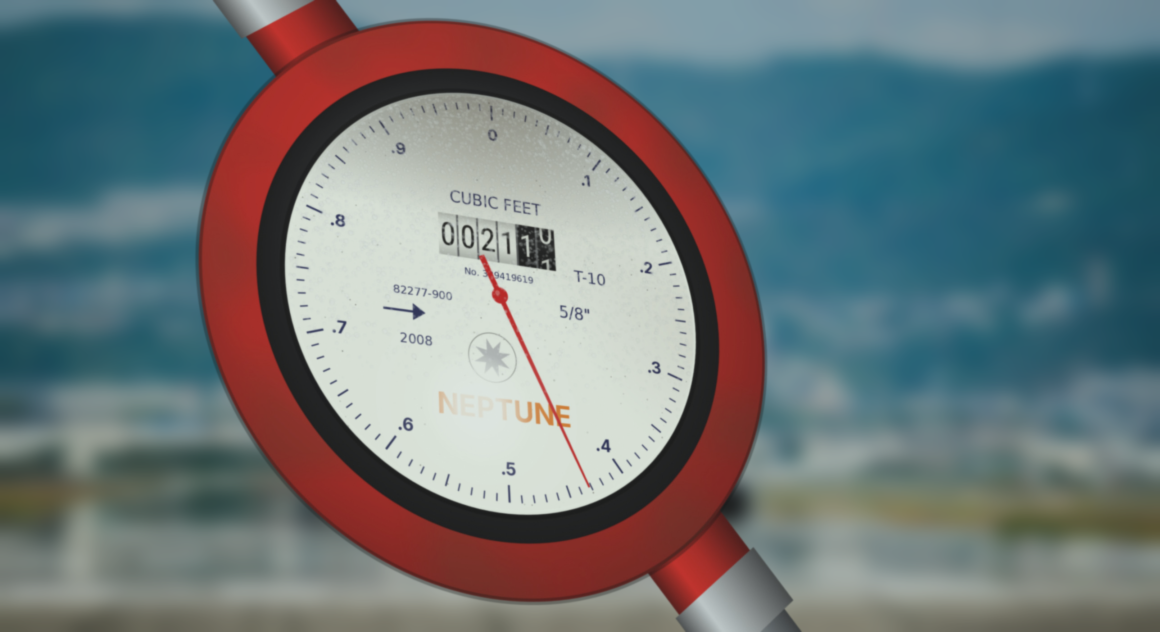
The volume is 2110.43 ft³
